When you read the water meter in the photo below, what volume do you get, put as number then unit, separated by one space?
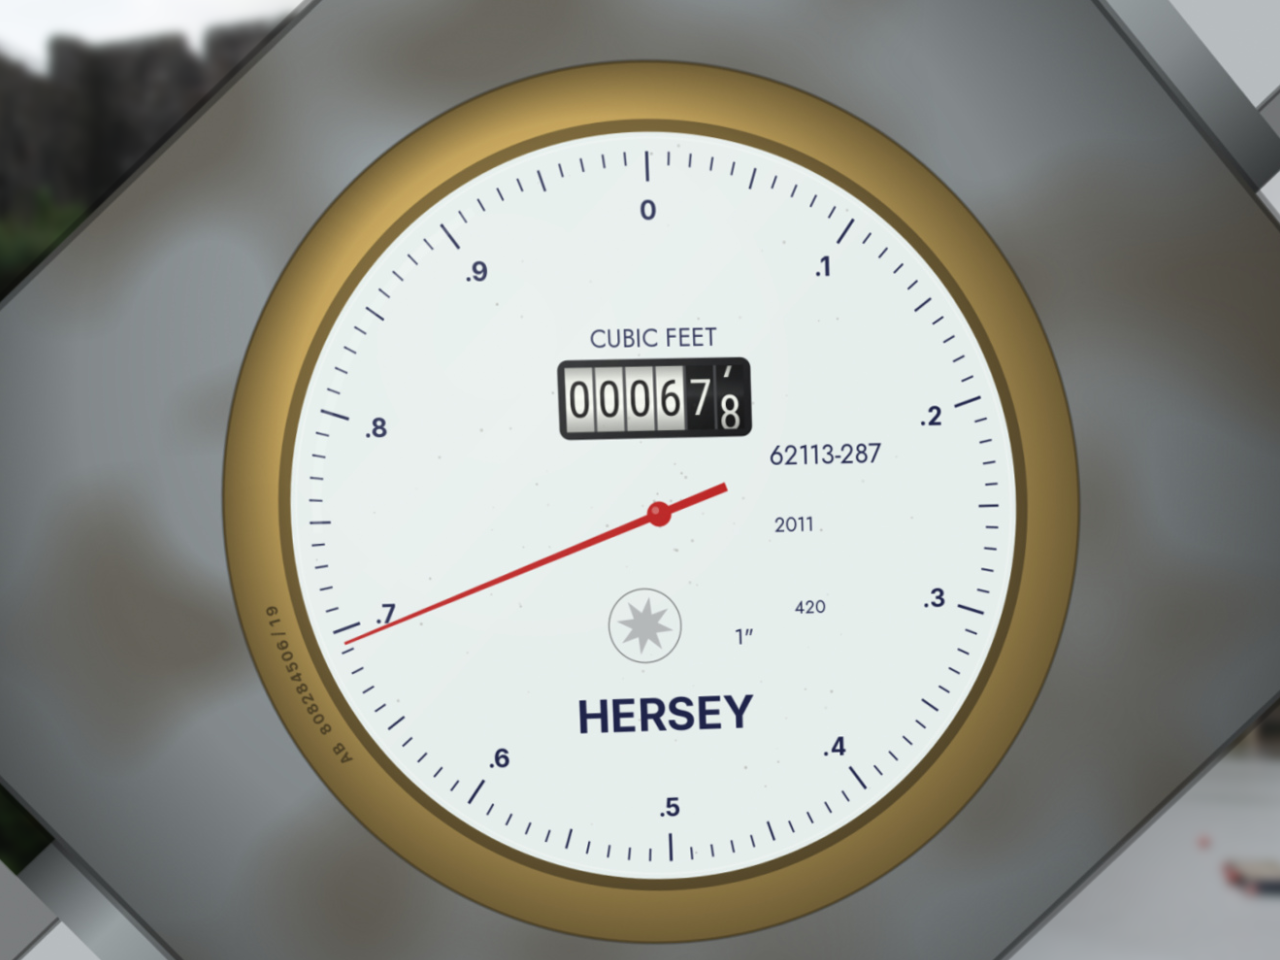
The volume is 677.69 ft³
